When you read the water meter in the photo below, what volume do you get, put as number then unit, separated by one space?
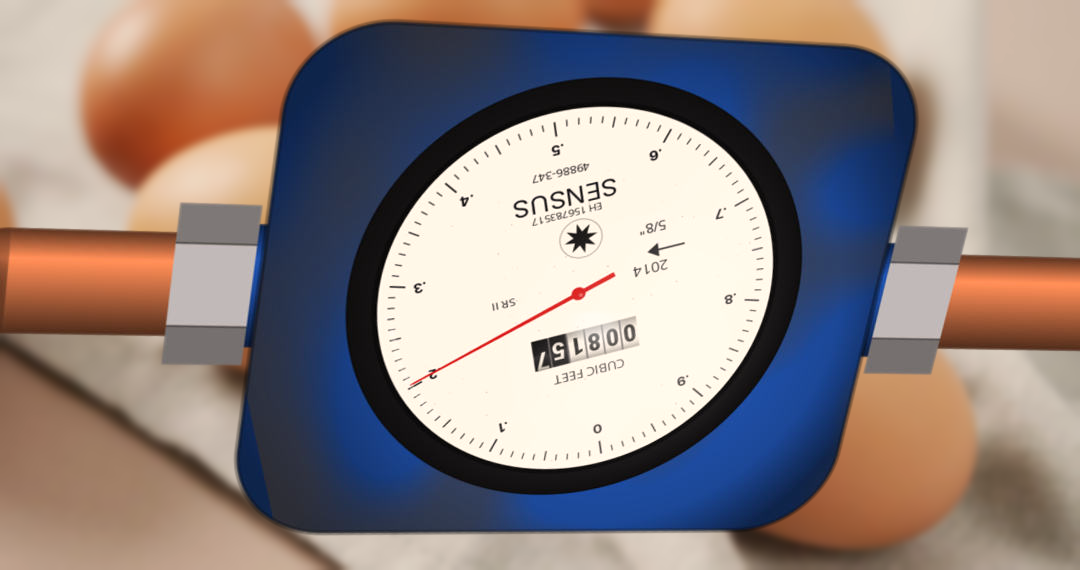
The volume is 8157.20 ft³
